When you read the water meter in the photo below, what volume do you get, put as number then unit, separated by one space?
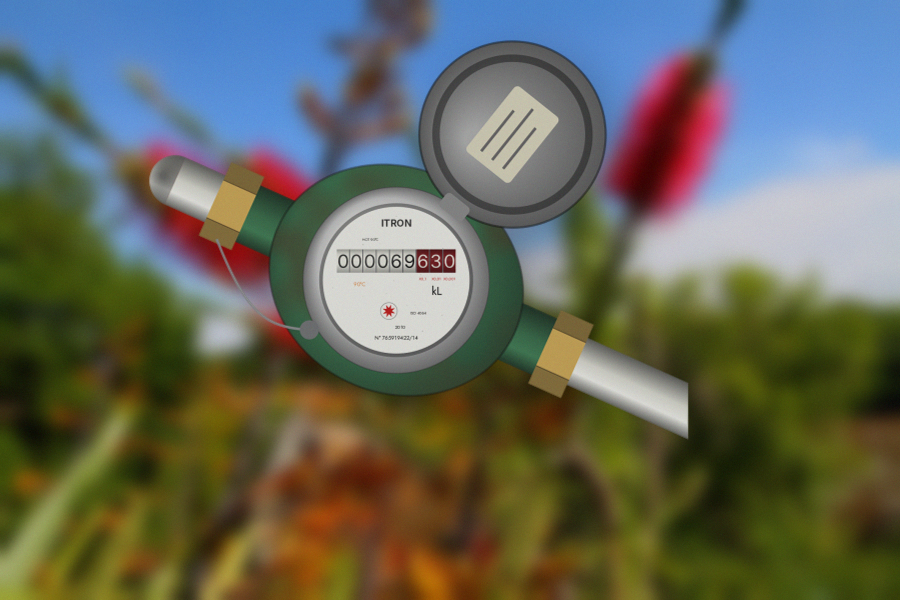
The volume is 69.630 kL
